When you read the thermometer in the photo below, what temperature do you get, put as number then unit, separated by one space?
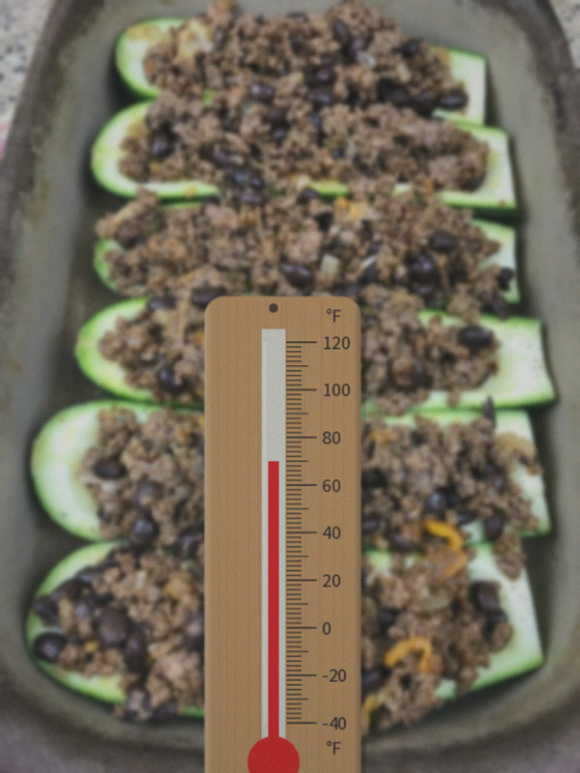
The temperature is 70 °F
